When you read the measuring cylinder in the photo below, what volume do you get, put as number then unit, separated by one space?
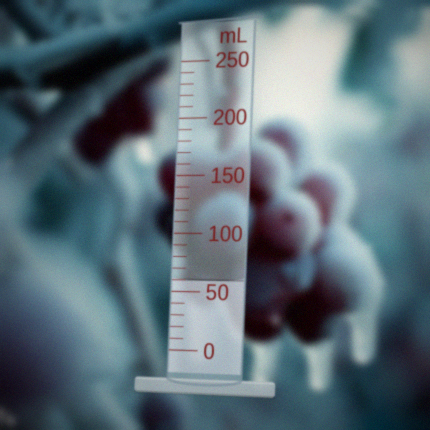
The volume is 60 mL
